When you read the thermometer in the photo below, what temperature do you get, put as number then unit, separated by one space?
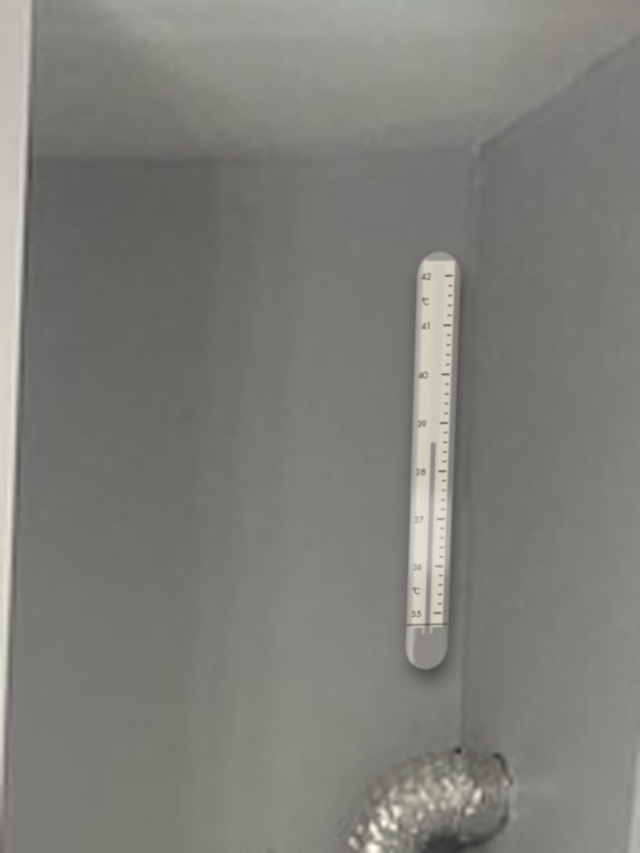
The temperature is 38.6 °C
